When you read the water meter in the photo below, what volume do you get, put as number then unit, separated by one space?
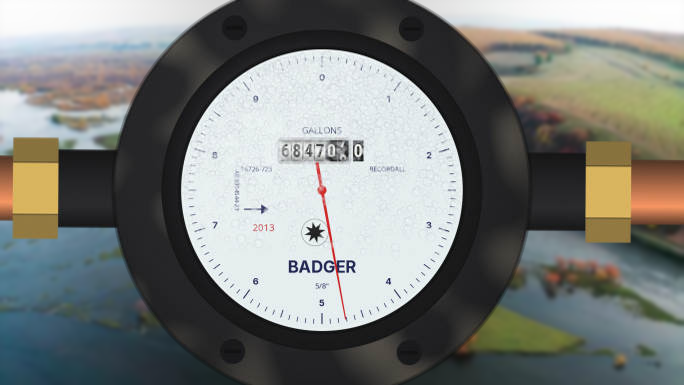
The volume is 6847074.7 gal
